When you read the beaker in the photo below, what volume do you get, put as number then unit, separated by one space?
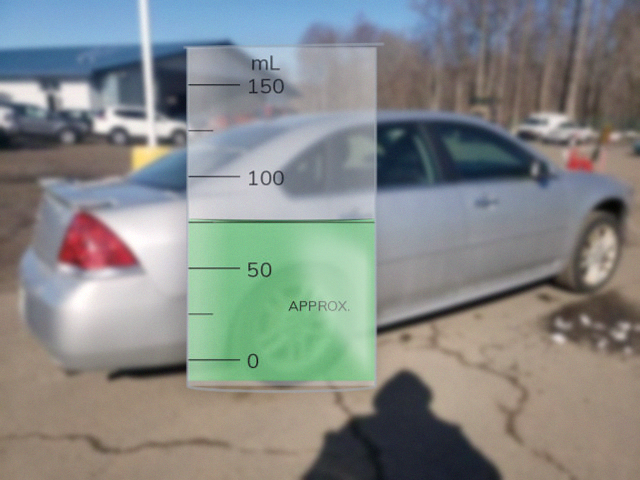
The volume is 75 mL
